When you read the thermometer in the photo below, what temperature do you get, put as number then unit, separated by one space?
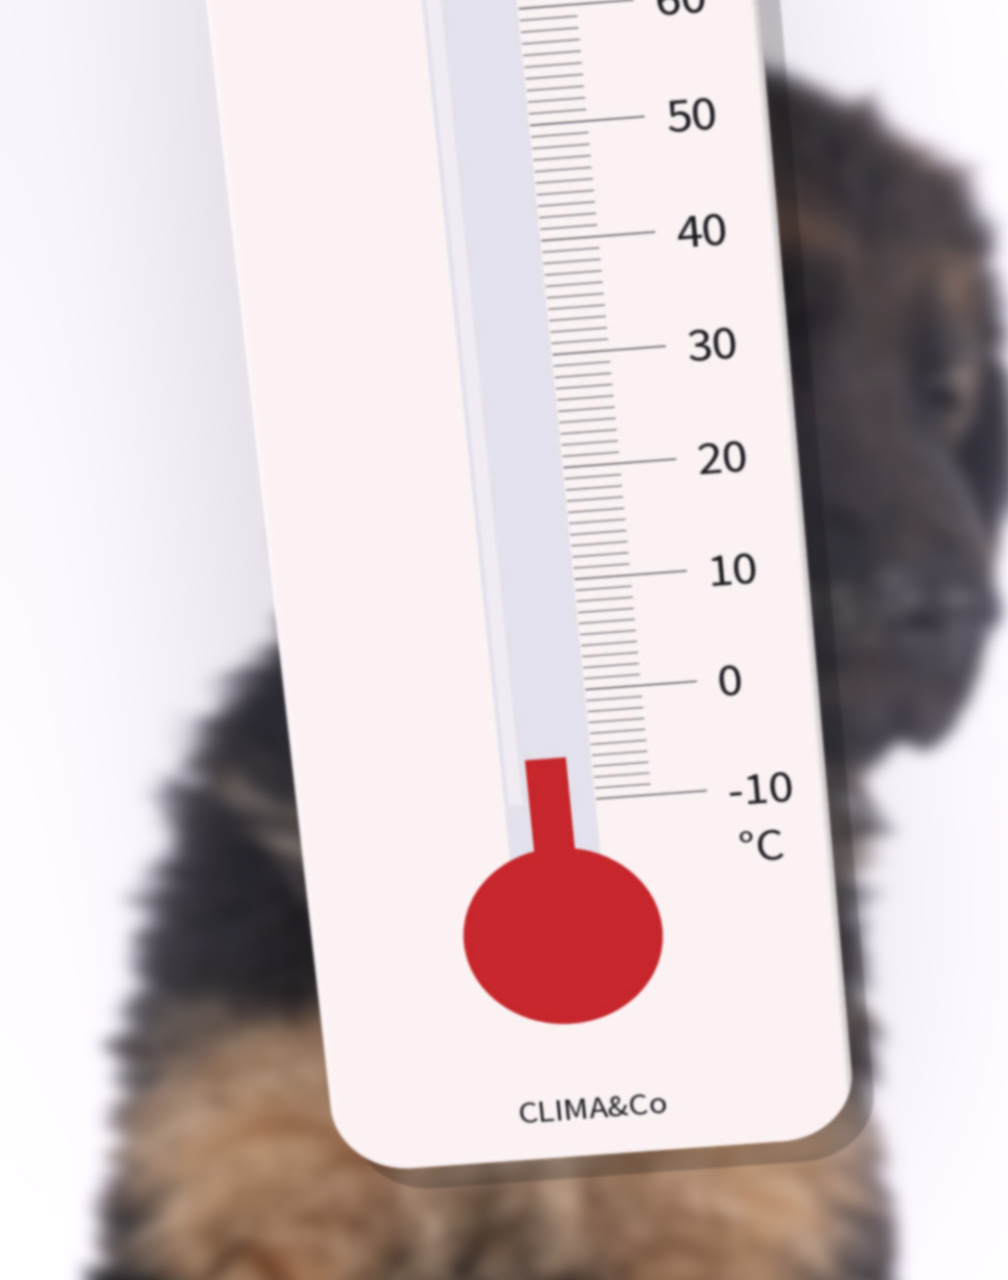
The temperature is -6 °C
